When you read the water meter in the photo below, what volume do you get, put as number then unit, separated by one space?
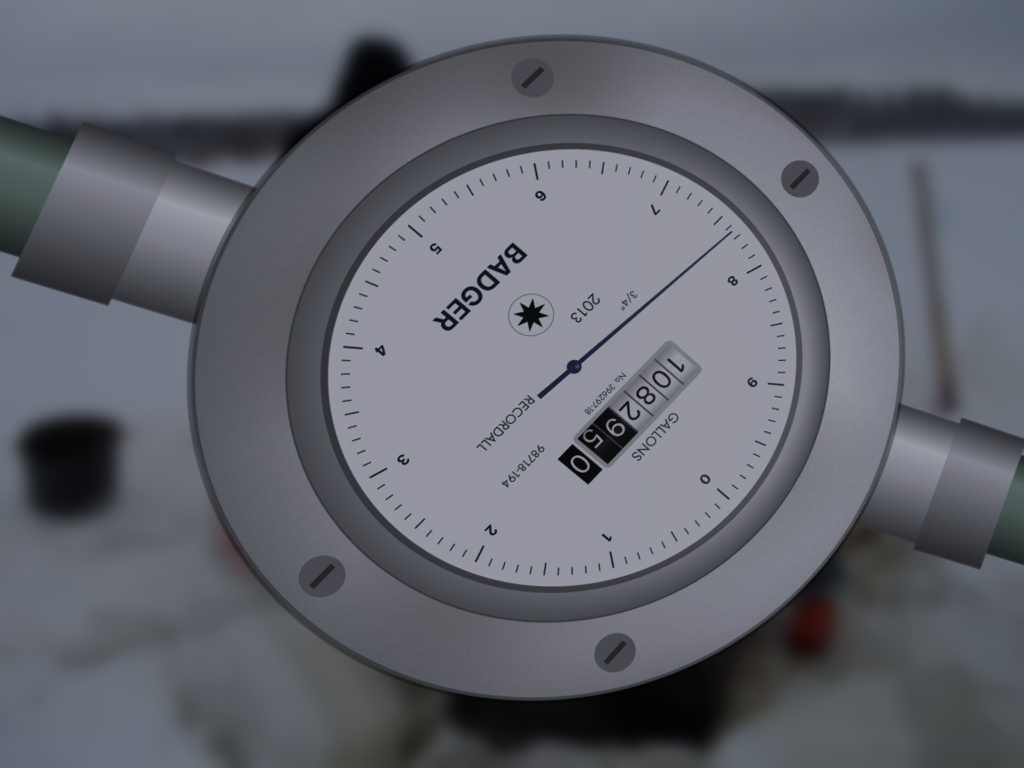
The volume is 1082947.6 gal
